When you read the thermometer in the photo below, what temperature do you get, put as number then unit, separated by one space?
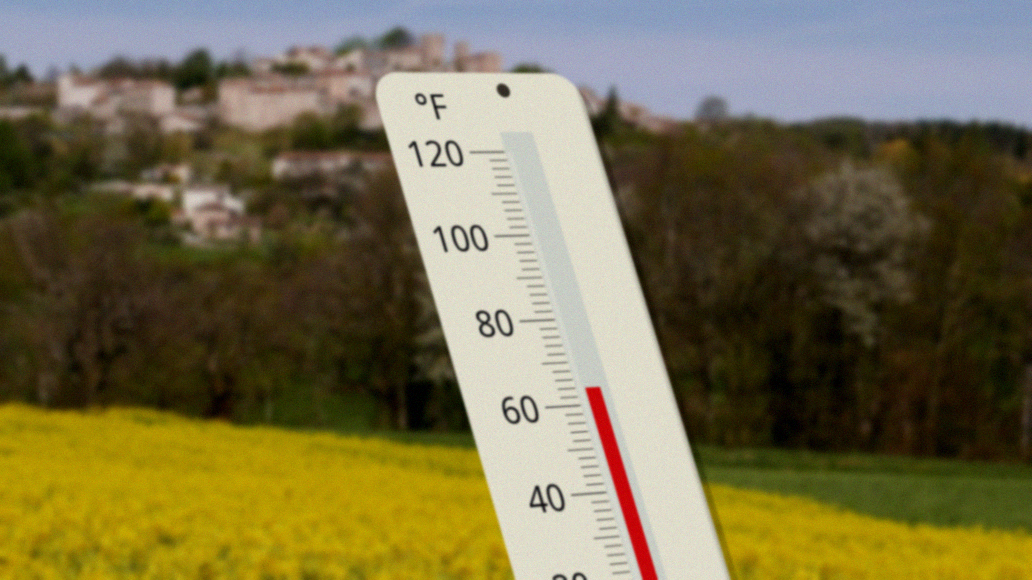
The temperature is 64 °F
